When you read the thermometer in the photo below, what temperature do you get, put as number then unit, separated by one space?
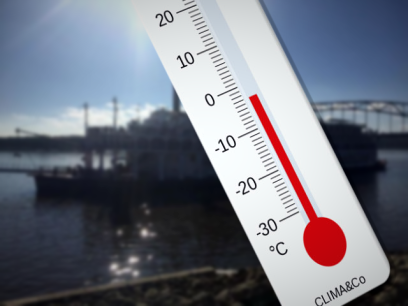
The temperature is -3 °C
